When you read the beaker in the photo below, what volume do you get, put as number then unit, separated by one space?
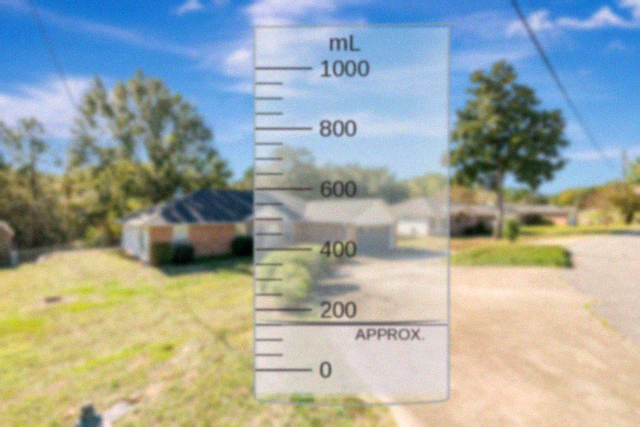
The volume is 150 mL
